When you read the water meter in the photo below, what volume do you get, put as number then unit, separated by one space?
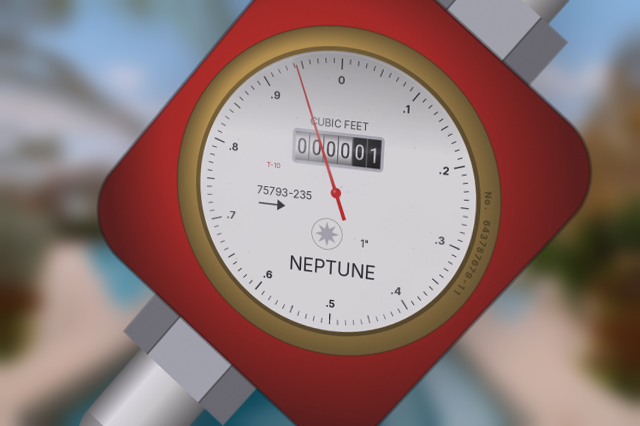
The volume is 0.94 ft³
